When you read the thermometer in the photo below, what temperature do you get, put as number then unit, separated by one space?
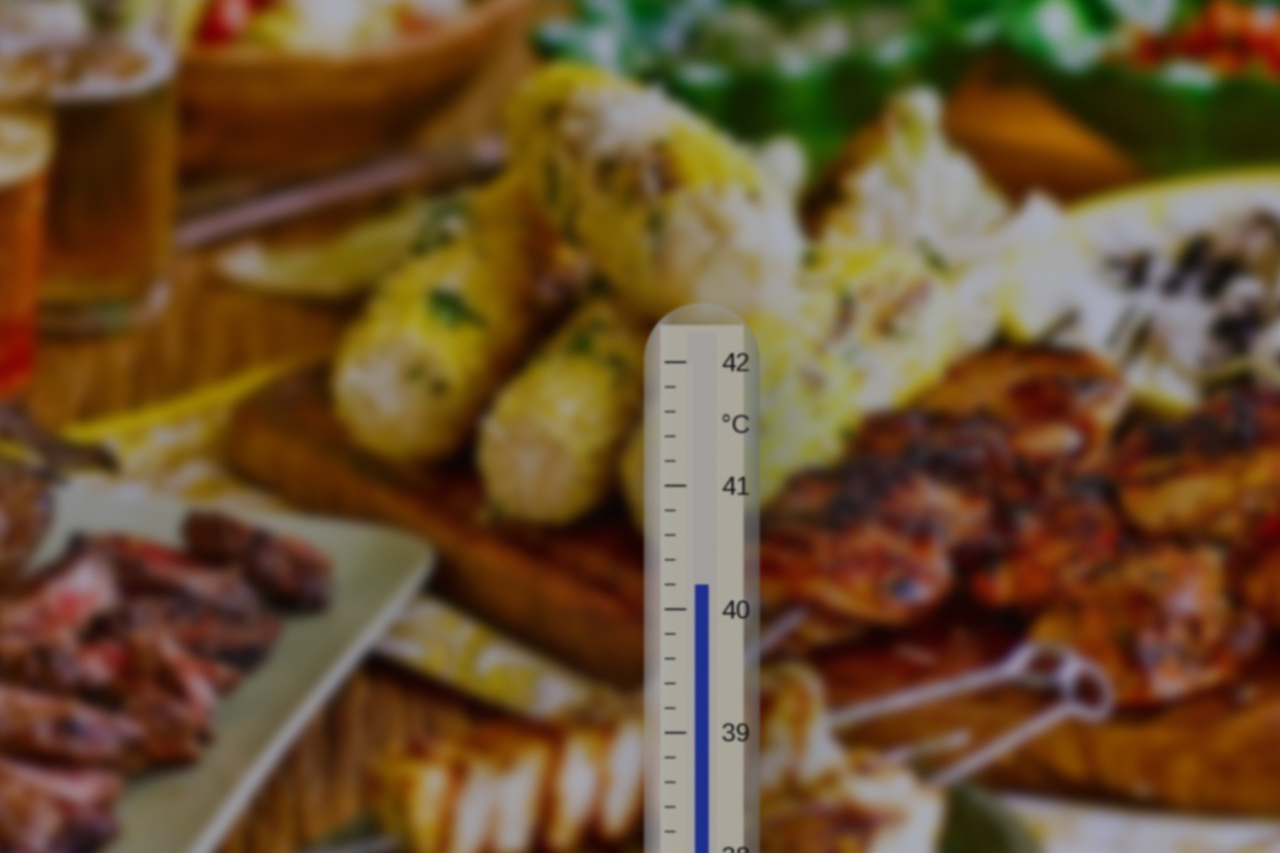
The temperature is 40.2 °C
